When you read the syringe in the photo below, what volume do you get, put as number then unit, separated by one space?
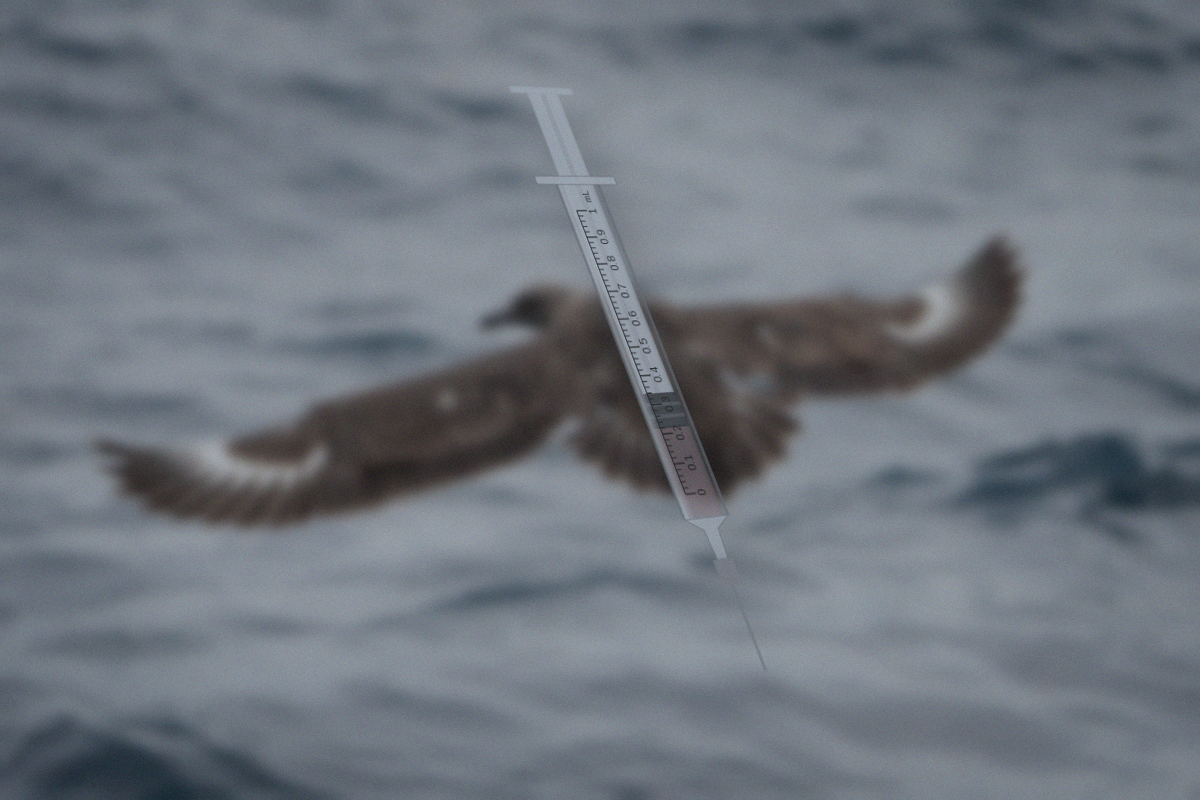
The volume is 0.22 mL
